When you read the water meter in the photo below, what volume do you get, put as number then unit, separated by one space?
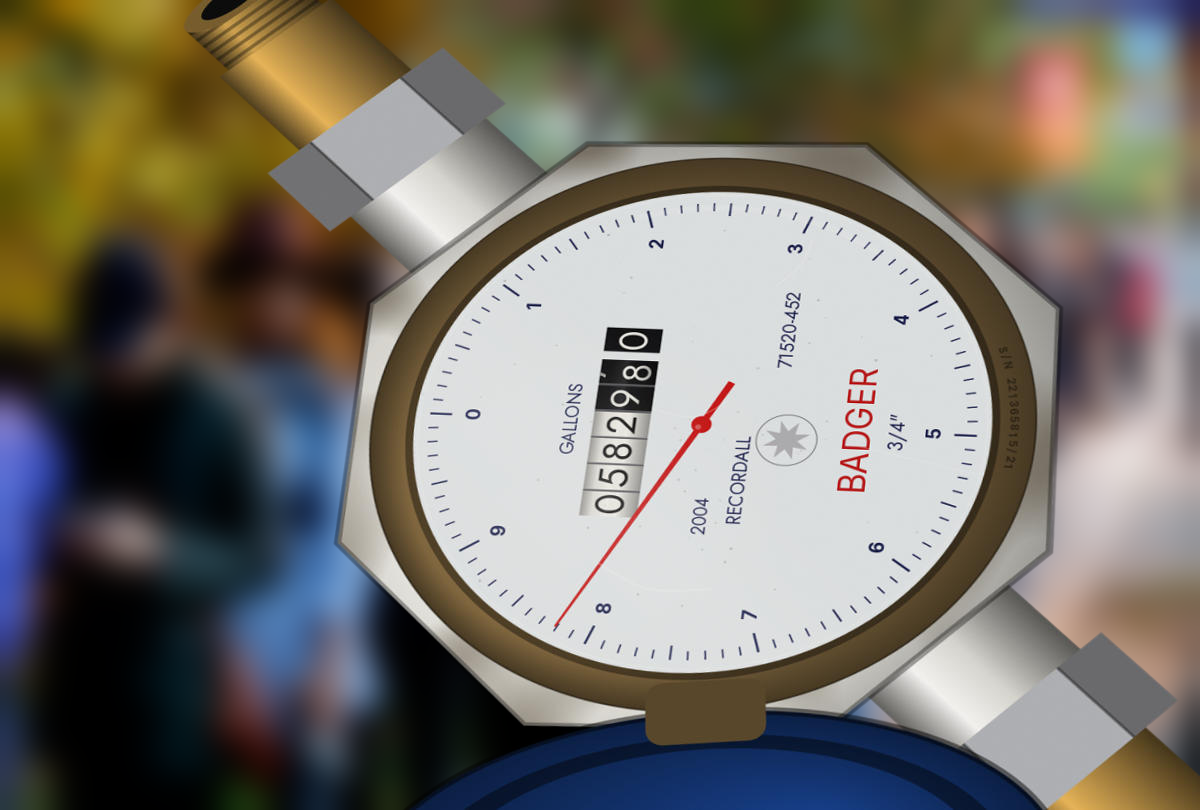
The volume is 582978.2 gal
